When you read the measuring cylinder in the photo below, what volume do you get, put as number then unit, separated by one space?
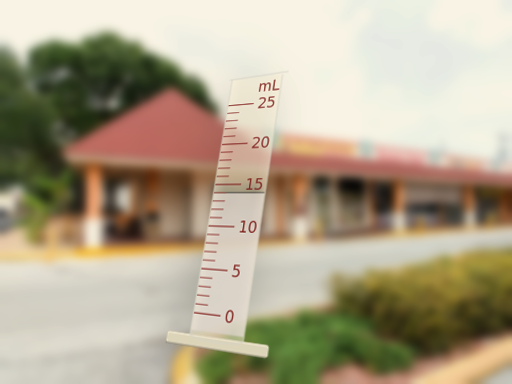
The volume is 14 mL
